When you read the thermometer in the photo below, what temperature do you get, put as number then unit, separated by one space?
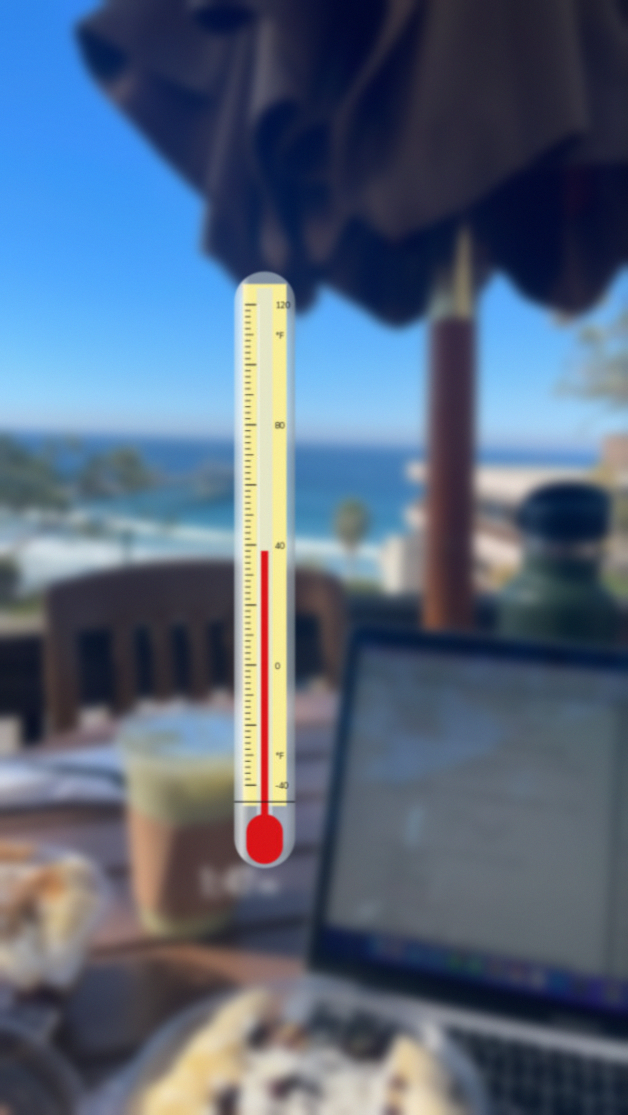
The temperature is 38 °F
